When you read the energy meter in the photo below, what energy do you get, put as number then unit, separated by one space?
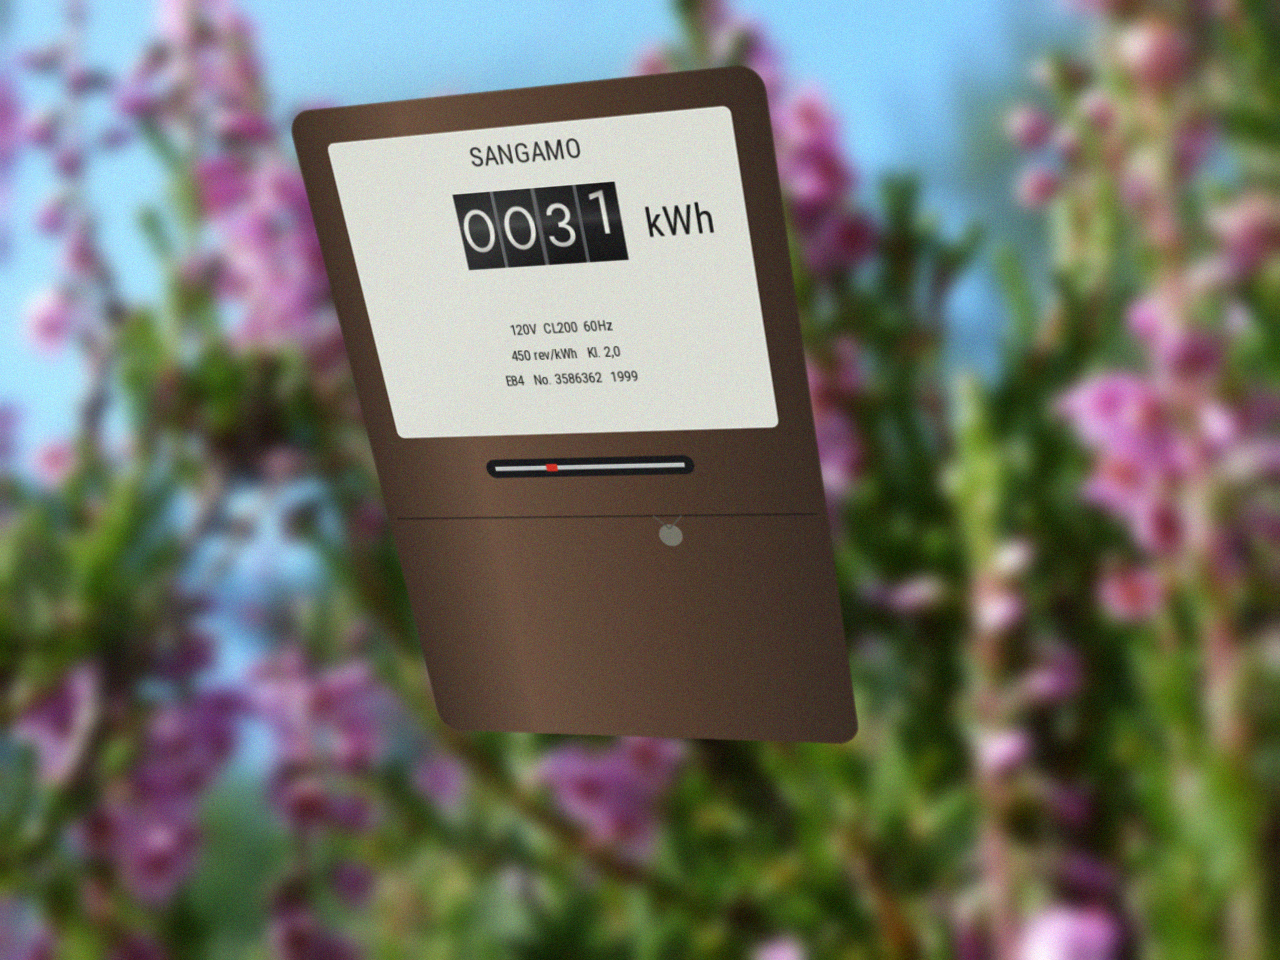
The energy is 31 kWh
